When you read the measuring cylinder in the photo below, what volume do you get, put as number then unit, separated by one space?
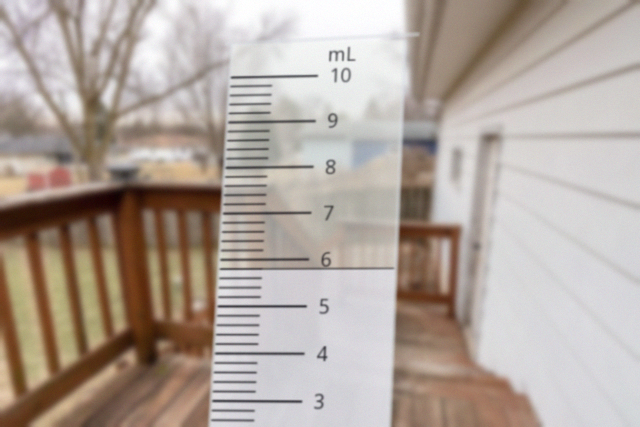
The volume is 5.8 mL
